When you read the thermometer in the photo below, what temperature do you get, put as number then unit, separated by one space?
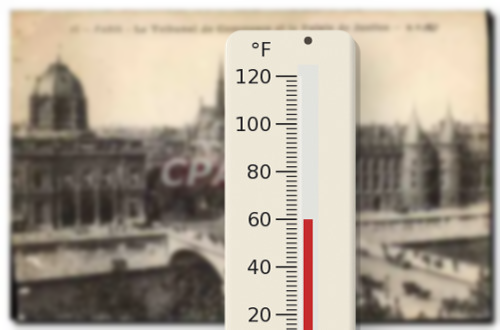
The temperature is 60 °F
